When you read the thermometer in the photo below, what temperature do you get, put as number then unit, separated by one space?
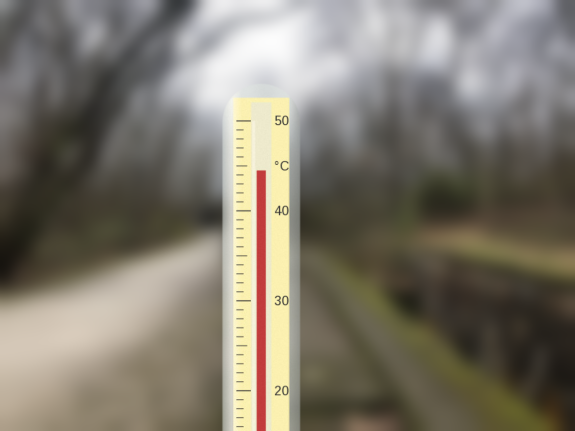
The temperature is 44.5 °C
